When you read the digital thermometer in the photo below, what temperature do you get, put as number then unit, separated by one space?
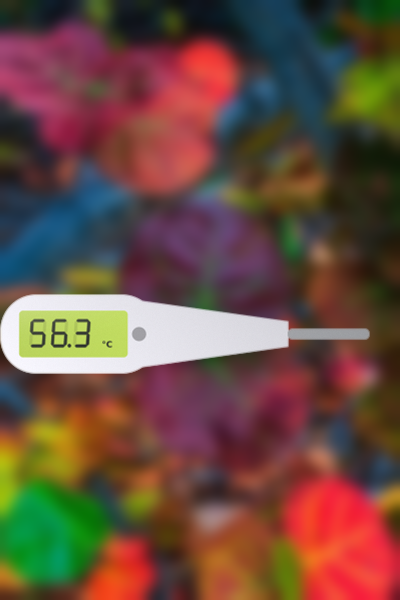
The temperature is 56.3 °C
